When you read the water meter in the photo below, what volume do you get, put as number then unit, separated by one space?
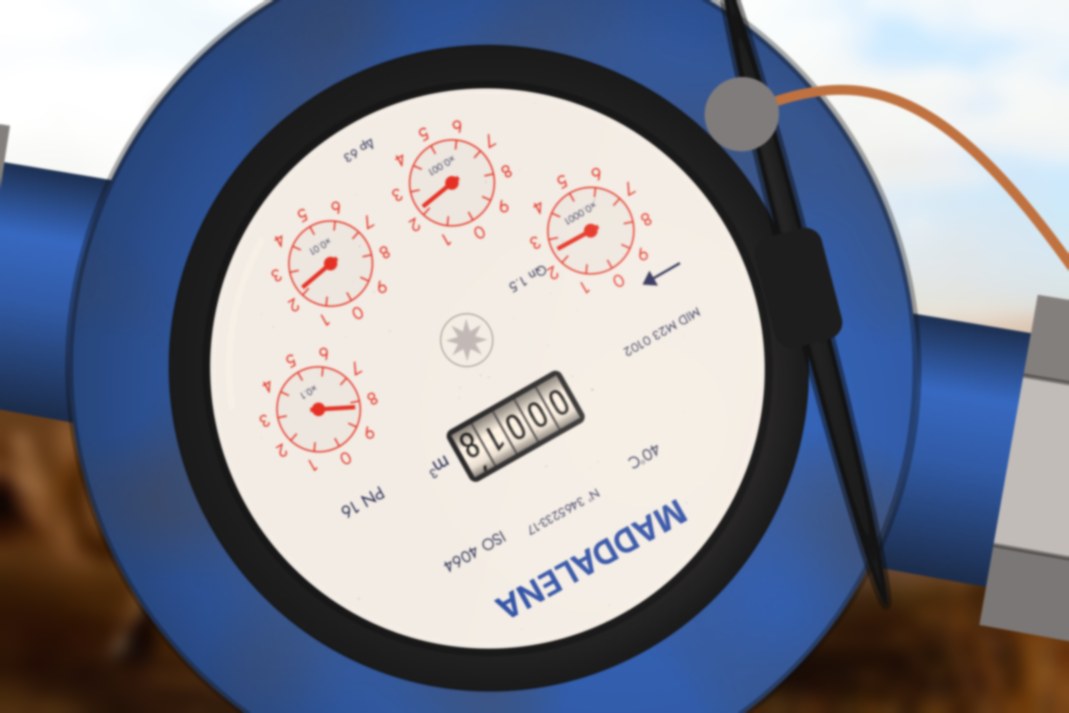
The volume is 17.8222 m³
